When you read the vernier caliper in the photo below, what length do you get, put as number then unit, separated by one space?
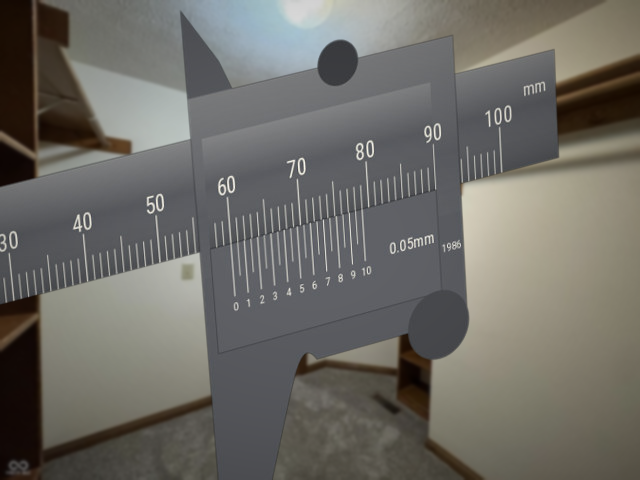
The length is 60.0 mm
